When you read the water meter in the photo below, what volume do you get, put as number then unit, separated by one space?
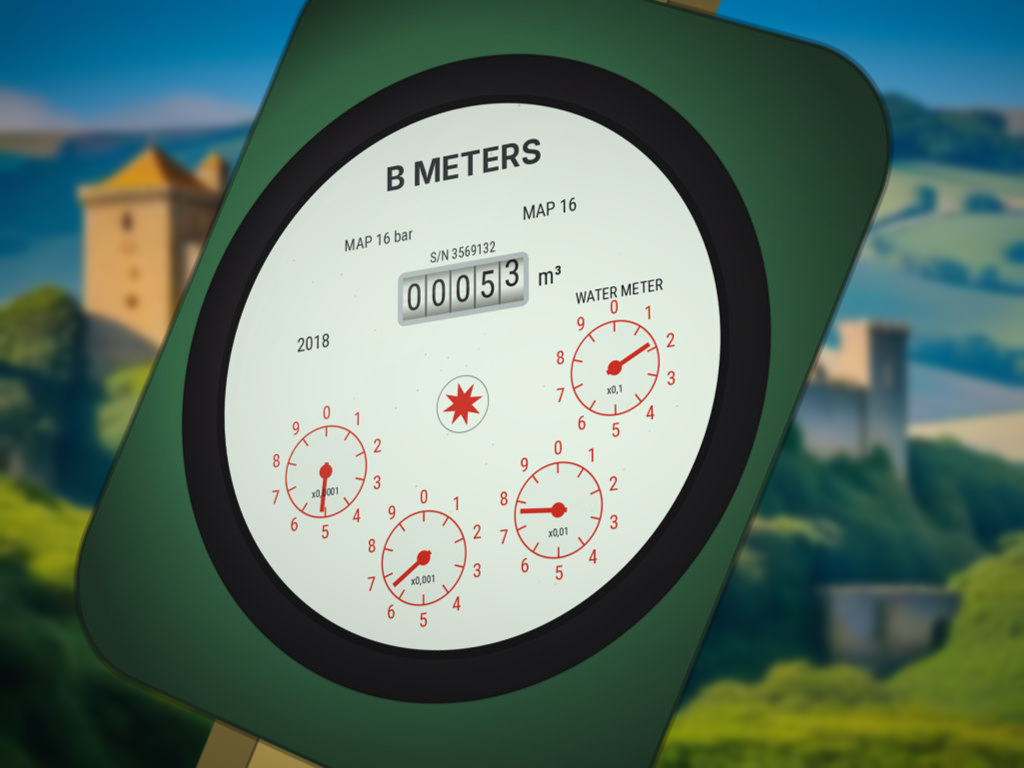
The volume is 53.1765 m³
